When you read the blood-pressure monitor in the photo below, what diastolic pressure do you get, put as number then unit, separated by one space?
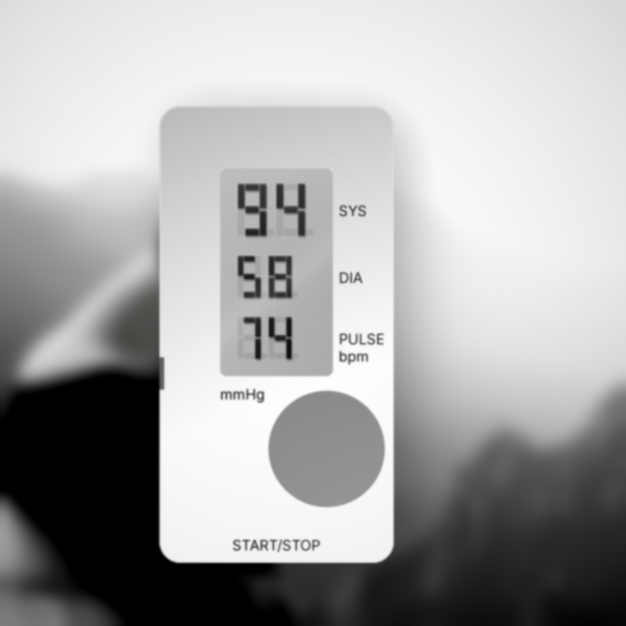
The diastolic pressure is 58 mmHg
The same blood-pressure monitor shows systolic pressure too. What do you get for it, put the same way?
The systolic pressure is 94 mmHg
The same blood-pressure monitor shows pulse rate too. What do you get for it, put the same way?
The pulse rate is 74 bpm
